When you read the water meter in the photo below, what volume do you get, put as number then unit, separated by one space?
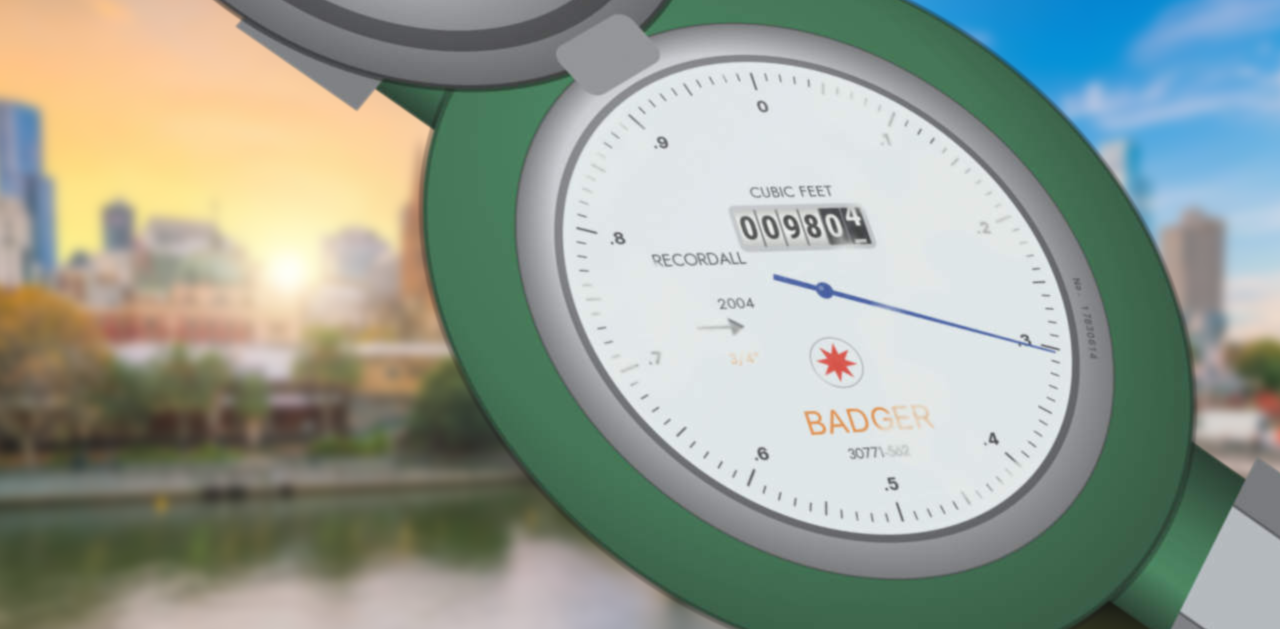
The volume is 9804.30 ft³
